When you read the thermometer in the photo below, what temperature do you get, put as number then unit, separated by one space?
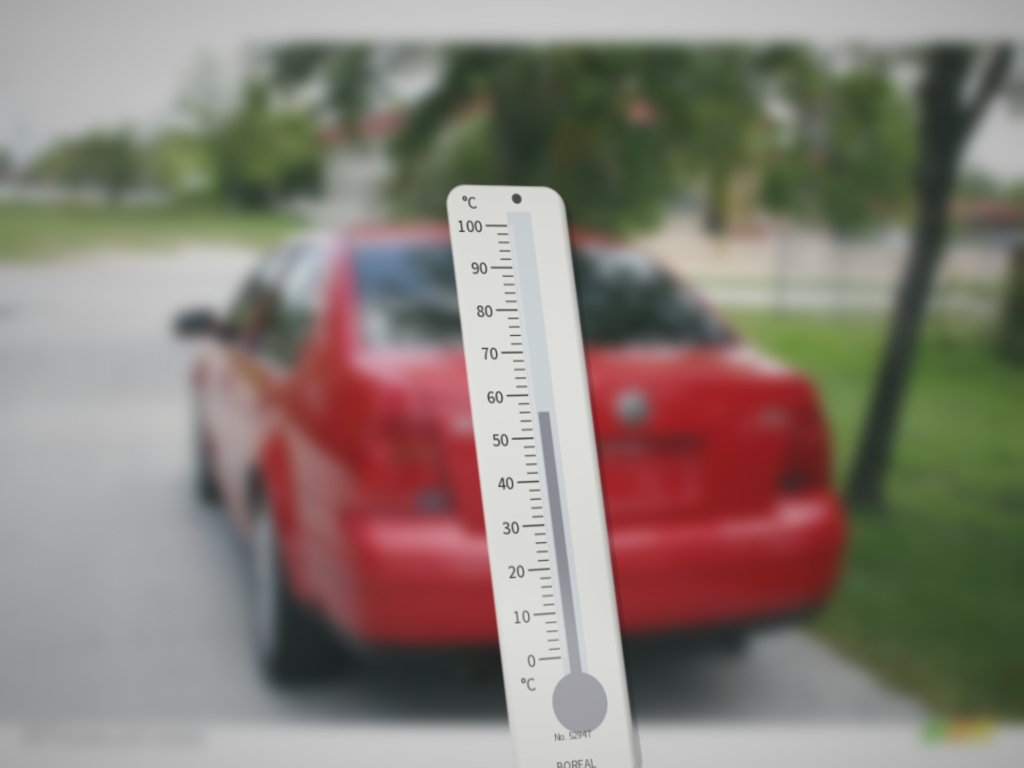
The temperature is 56 °C
